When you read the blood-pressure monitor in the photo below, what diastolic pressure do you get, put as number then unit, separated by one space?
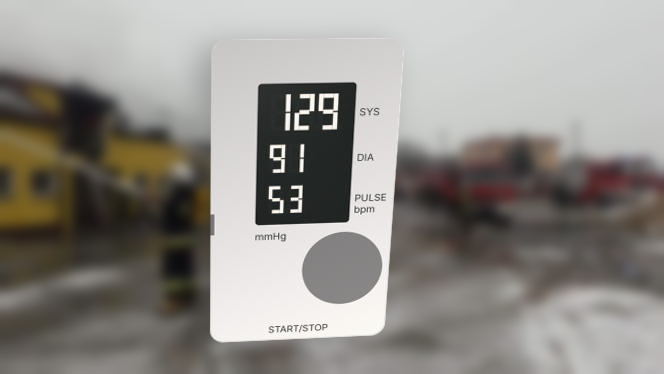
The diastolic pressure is 91 mmHg
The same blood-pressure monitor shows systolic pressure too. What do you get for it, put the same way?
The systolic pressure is 129 mmHg
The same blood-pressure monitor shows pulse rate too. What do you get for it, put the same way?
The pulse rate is 53 bpm
